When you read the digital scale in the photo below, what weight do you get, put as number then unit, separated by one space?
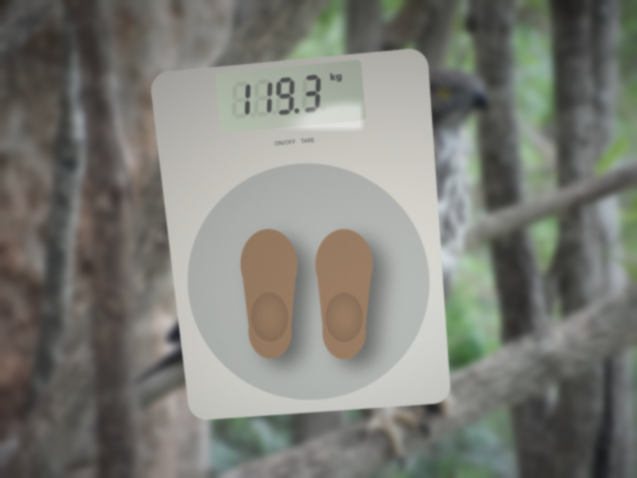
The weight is 119.3 kg
